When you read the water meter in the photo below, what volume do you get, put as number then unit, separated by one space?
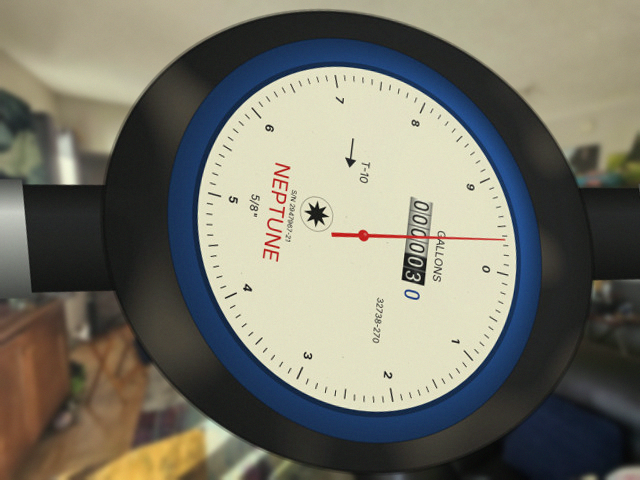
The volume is 29.6 gal
